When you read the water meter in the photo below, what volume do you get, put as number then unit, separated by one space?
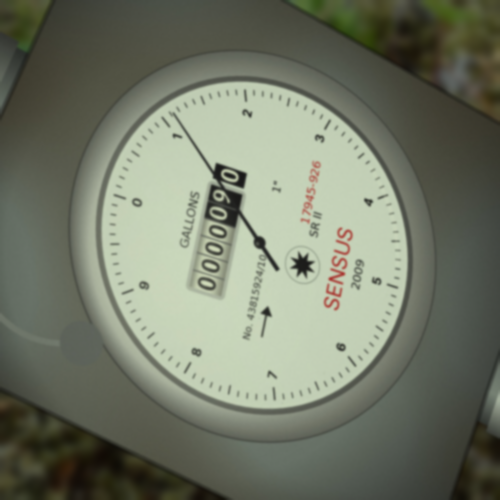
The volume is 91.1 gal
